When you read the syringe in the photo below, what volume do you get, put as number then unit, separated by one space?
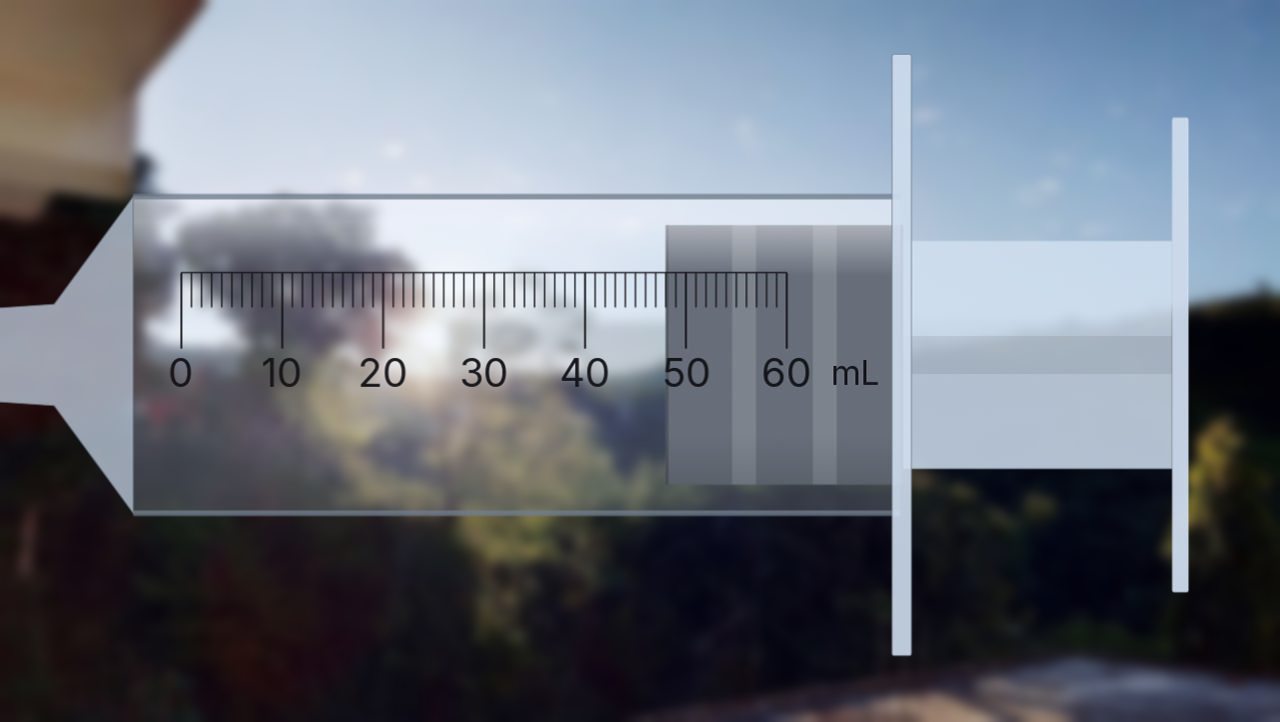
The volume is 48 mL
